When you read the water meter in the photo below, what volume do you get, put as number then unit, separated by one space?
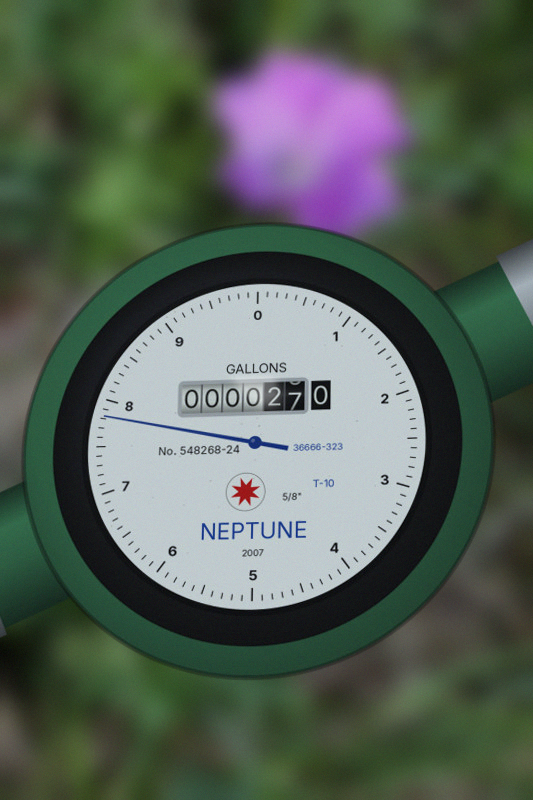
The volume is 267.8 gal
